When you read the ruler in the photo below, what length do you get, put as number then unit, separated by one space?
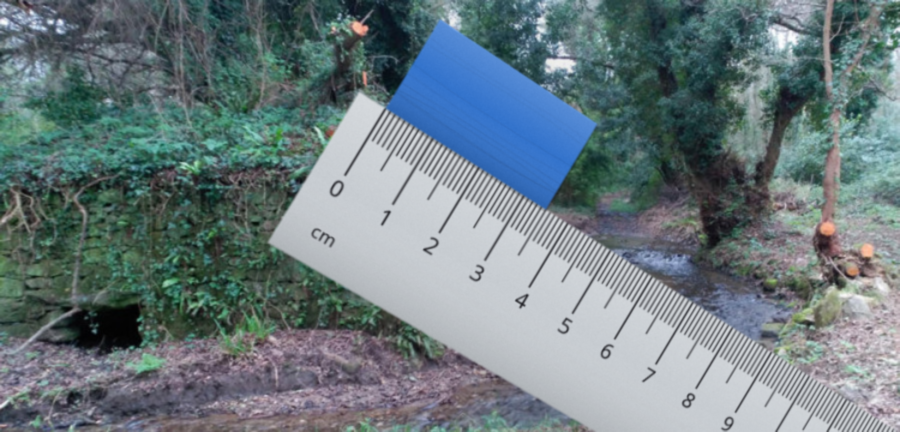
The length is 3.5 cm
